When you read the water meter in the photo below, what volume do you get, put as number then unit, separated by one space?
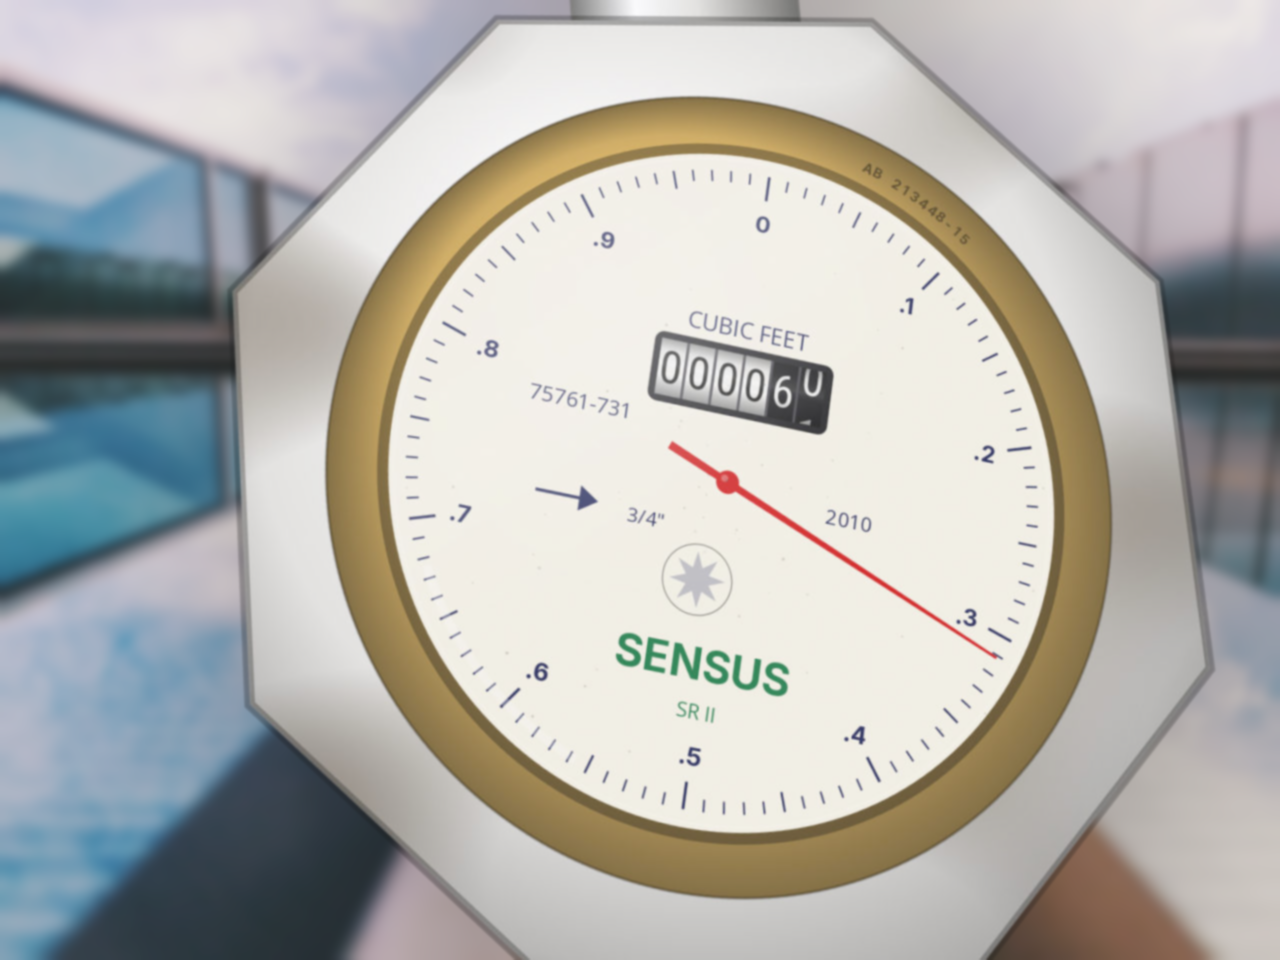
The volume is 60.31 ft³
